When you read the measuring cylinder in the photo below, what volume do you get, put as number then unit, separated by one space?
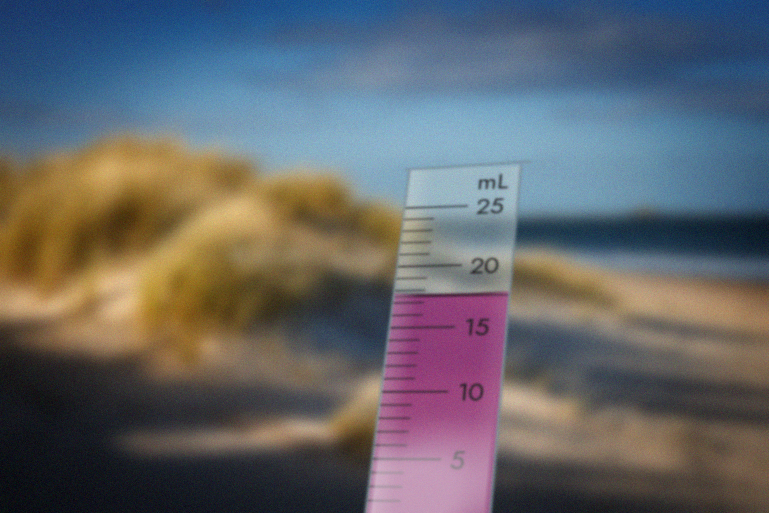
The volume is 17.5 mL
